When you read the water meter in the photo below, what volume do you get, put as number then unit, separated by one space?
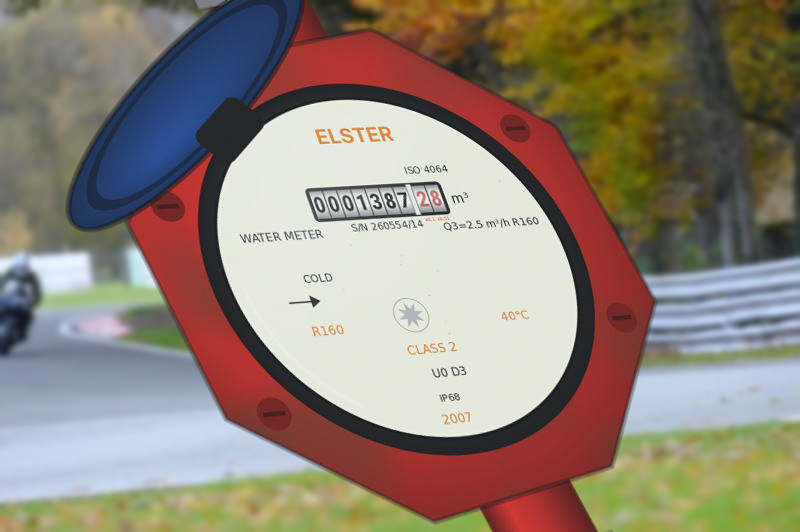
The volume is 1387.28 m³
